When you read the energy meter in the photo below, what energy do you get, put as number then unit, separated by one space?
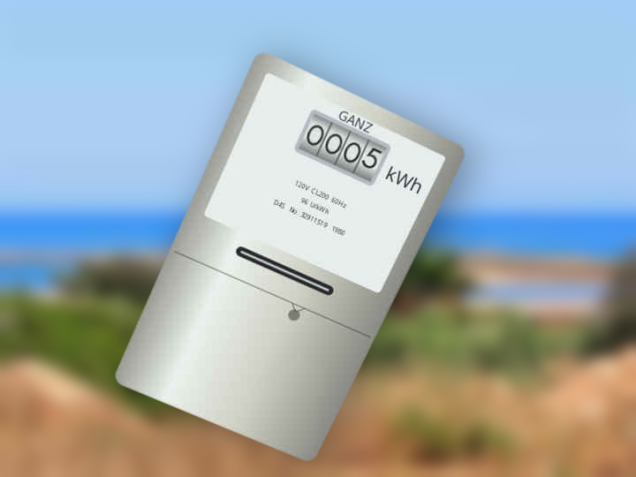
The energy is 5 kWh
